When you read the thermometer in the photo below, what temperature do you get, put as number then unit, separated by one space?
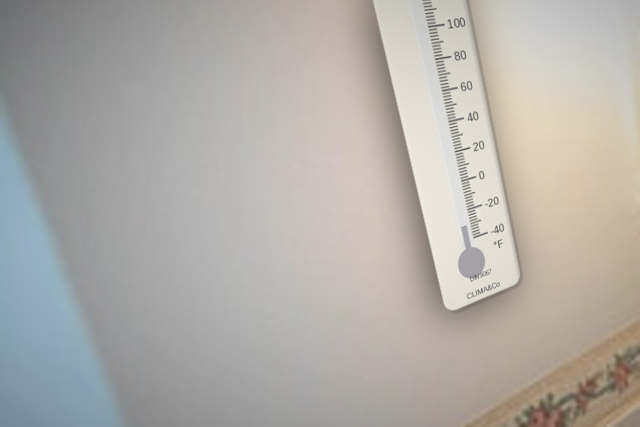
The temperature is -30 °F
